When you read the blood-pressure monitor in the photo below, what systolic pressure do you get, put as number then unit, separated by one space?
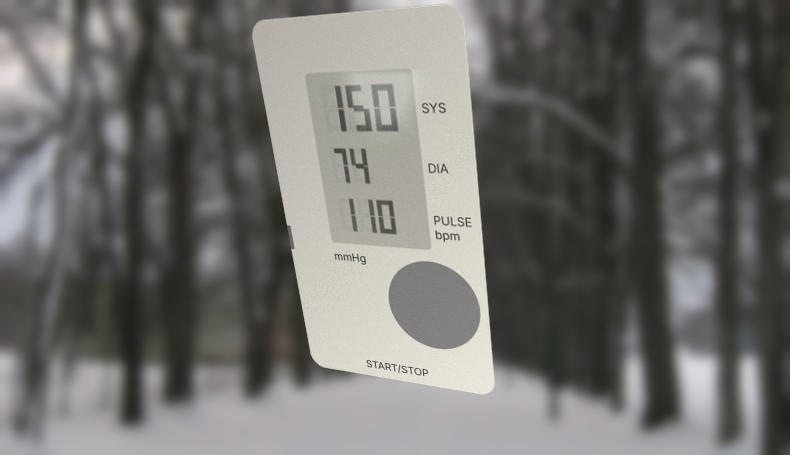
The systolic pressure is 150 mmHg
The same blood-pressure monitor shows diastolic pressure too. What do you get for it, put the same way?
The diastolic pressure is 74 mmHg
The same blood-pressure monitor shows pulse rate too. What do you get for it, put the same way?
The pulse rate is 110 bpm
